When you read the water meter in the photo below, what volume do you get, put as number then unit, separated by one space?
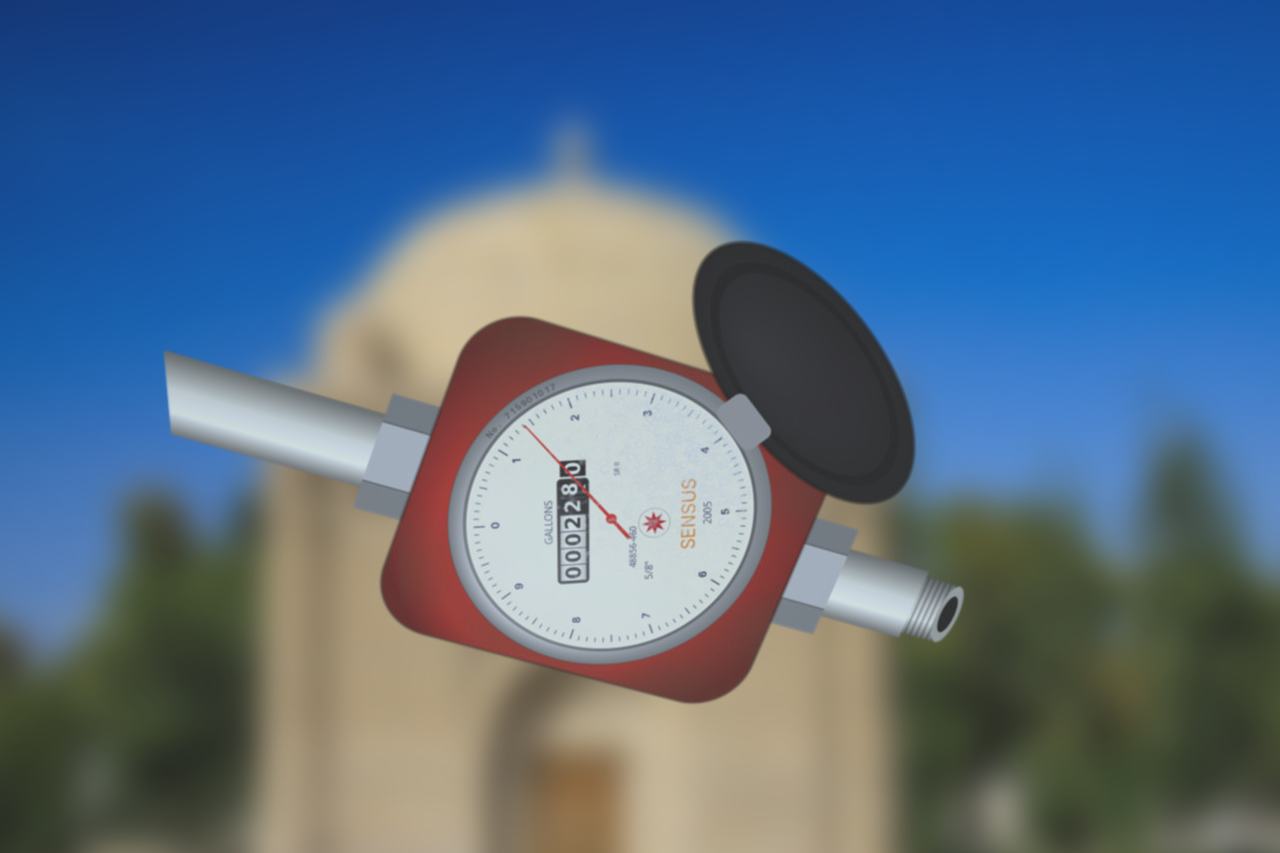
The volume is 2281.4 gal
